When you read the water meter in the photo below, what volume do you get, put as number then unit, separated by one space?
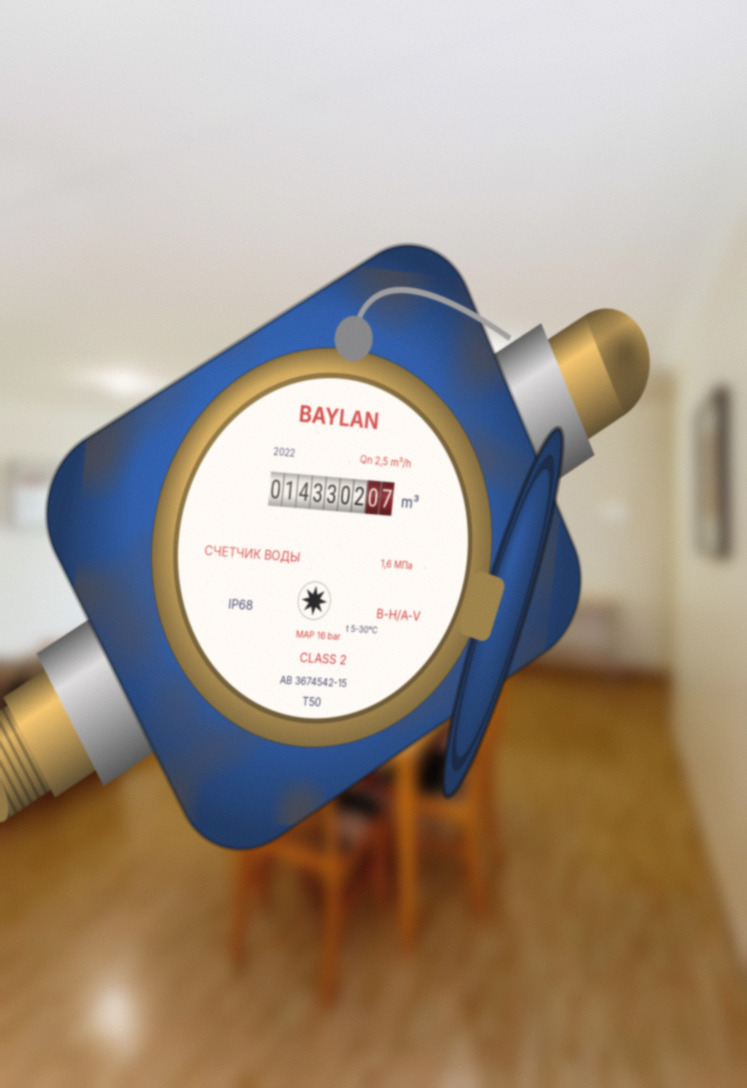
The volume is 143302.07 m³
